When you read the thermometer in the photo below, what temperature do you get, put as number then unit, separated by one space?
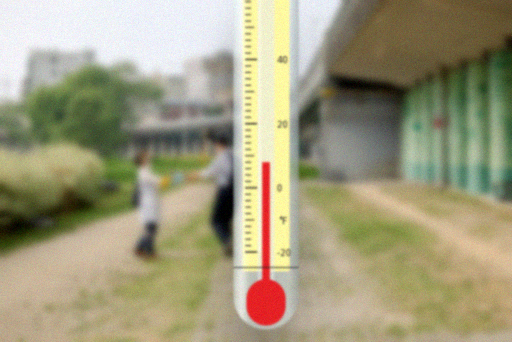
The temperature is 8 °F
